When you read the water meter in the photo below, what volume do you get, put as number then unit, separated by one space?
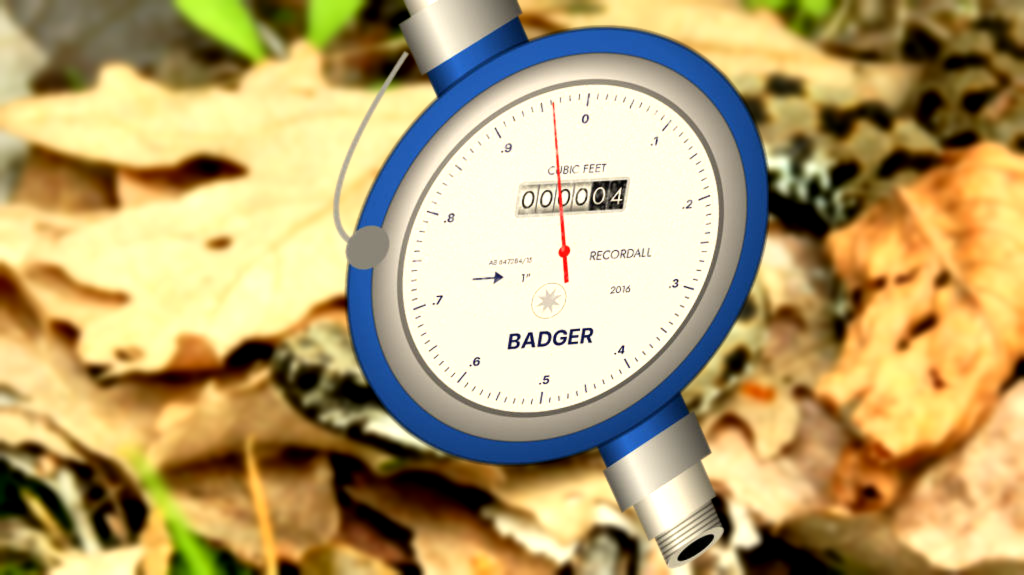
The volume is 3.96 ft³
